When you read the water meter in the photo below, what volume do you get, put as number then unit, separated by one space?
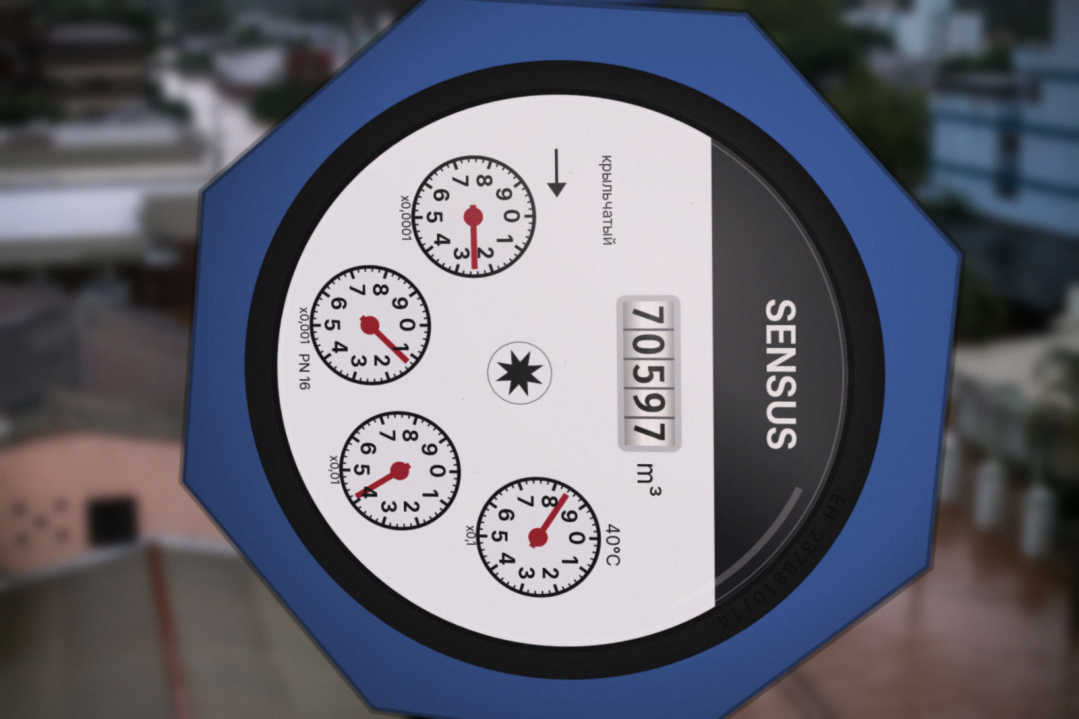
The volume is 70597.8412 m³
